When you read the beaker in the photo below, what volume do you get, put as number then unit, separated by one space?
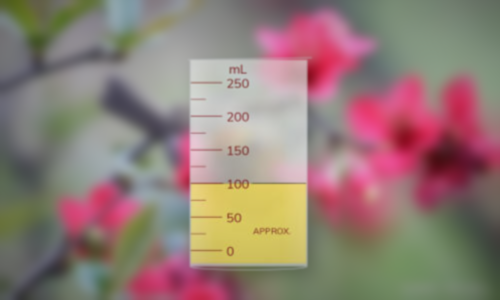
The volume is 100 mL
